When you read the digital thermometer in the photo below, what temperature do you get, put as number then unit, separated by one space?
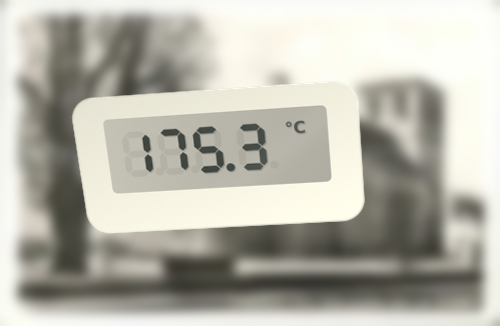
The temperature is 175.3 °C
